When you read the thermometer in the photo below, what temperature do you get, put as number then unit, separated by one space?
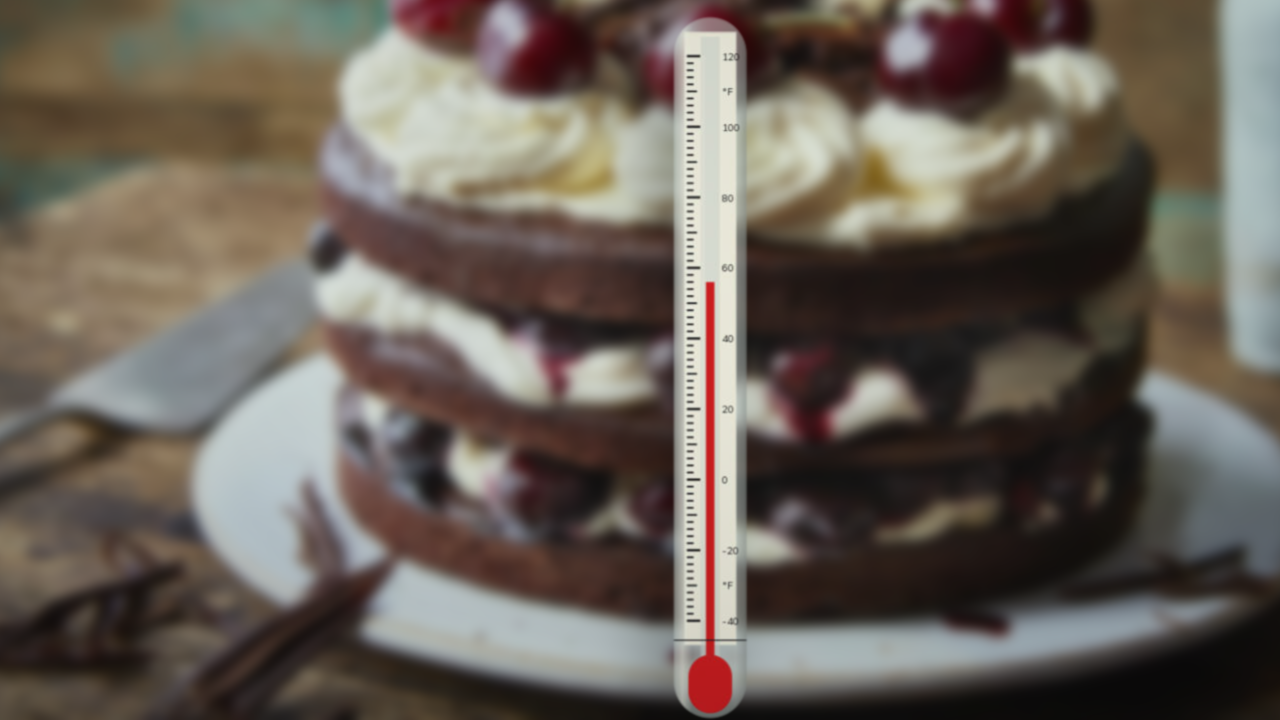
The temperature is 56 °F
